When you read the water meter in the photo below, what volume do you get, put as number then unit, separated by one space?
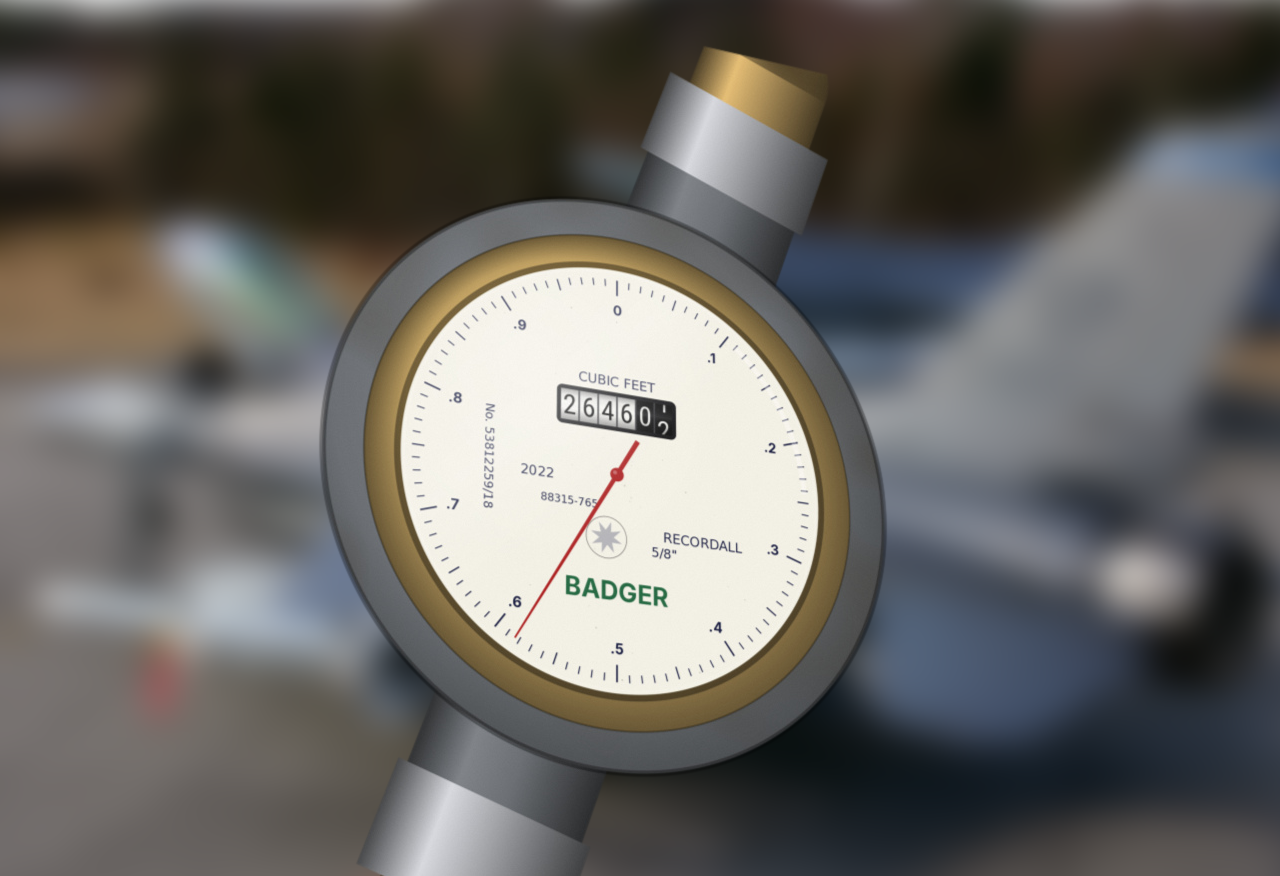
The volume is 264601.58 ft³
